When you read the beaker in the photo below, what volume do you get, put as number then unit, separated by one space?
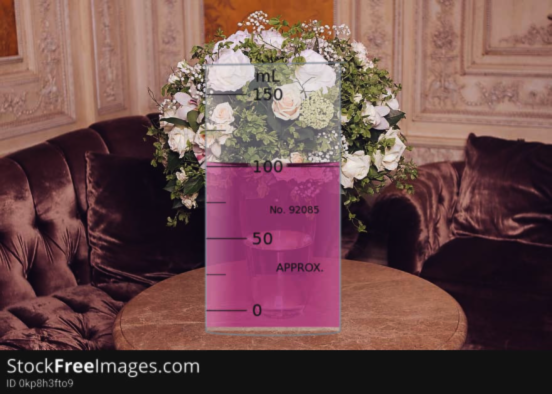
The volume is 100 mL
